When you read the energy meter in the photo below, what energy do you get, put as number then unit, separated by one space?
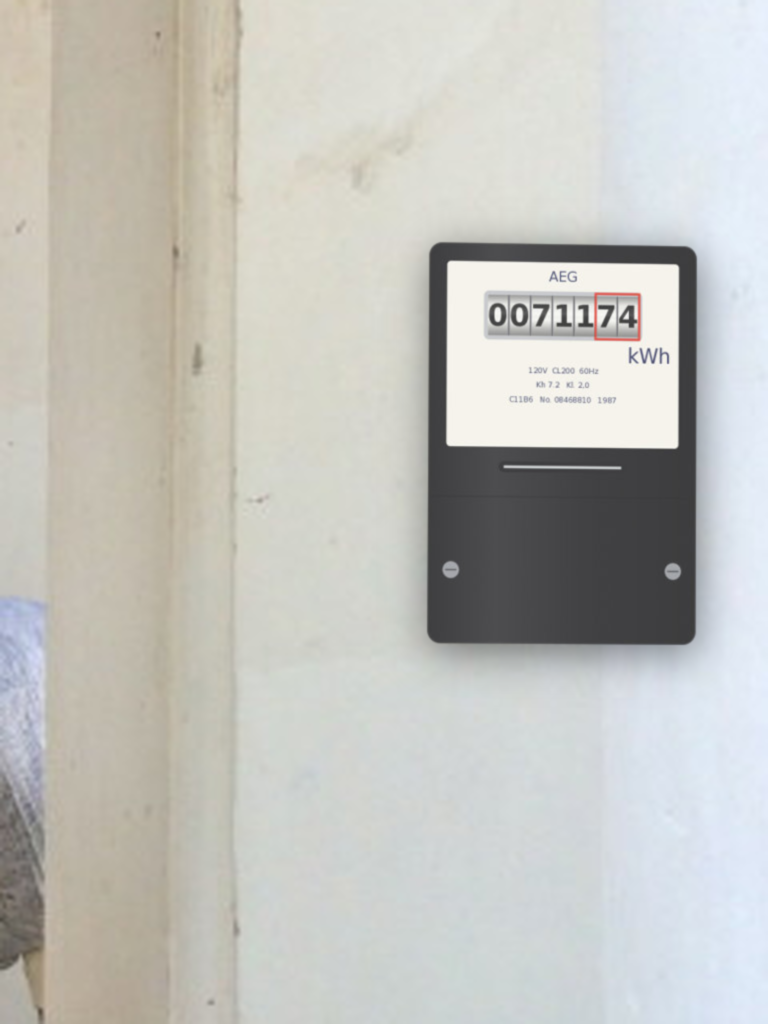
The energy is 711.74 kWh
